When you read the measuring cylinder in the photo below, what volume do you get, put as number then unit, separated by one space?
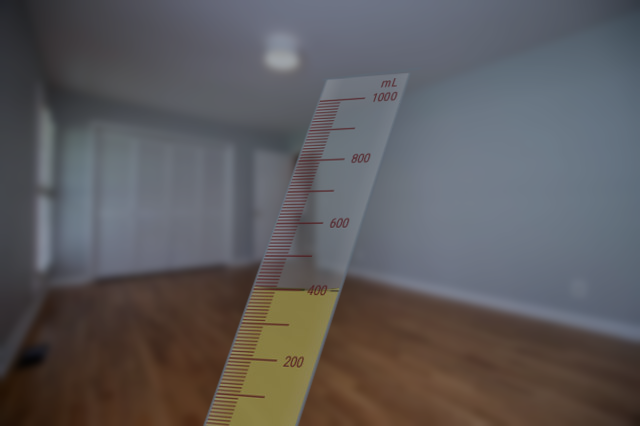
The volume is 400 mL
